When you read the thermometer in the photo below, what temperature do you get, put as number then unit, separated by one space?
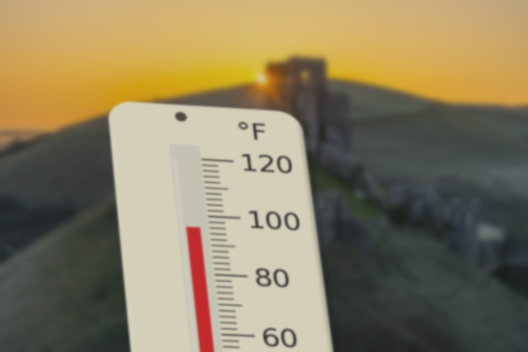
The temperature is 96 °F
